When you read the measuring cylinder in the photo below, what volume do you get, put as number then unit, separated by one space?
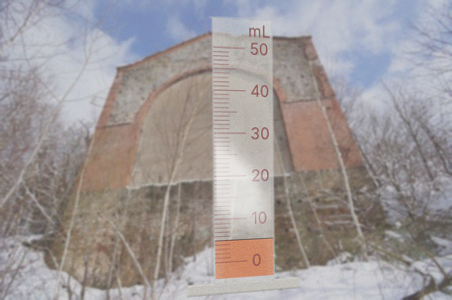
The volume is 5 mL
